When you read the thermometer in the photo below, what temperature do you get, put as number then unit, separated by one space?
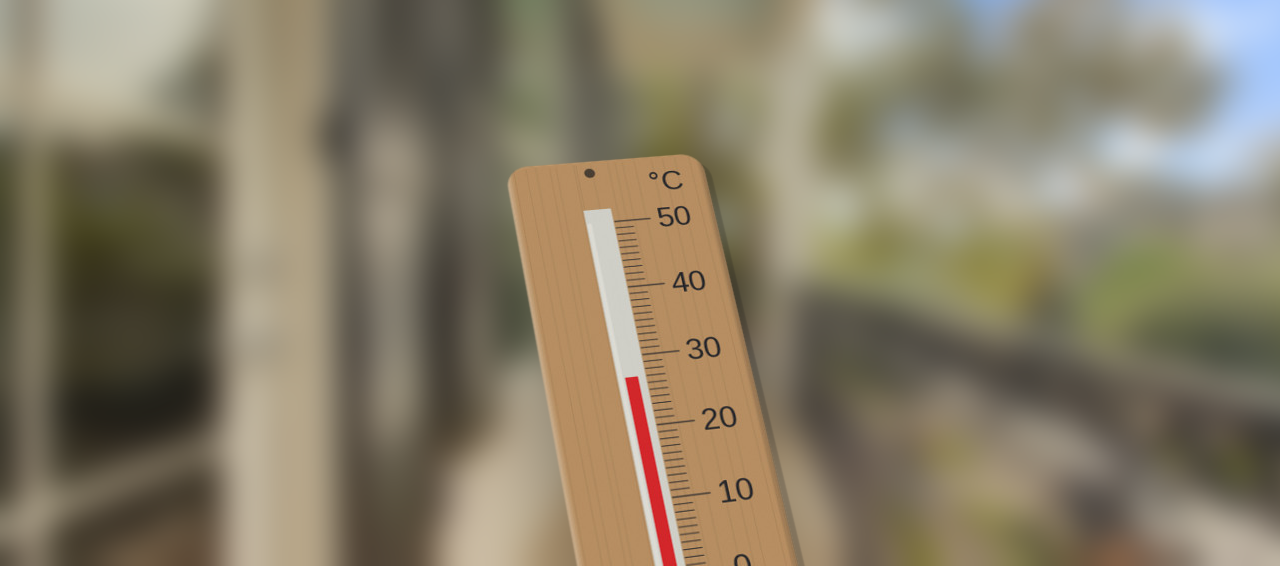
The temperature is 27 °C
